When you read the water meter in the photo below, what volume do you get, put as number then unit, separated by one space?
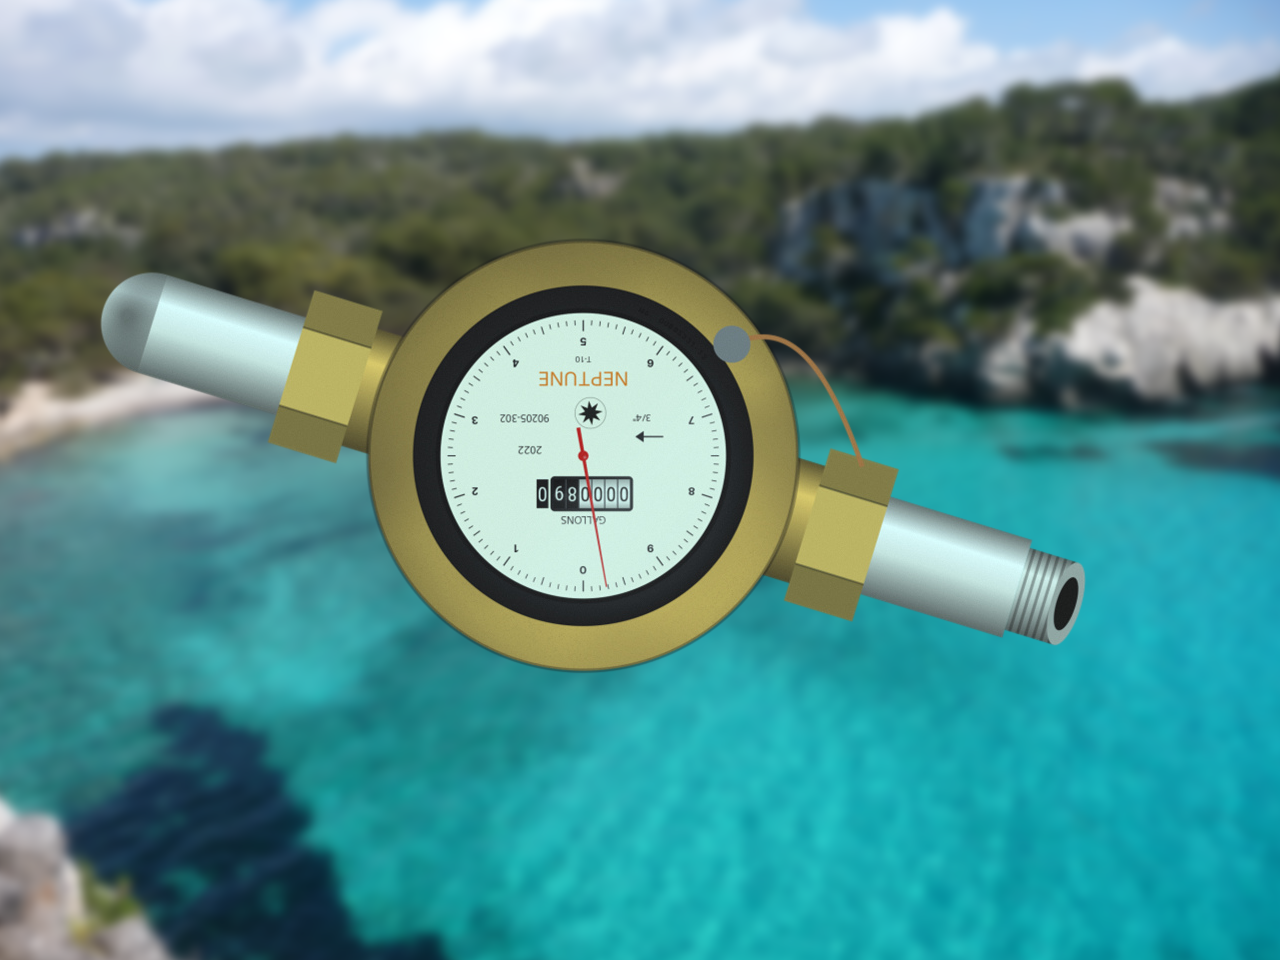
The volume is 889.7 gal
